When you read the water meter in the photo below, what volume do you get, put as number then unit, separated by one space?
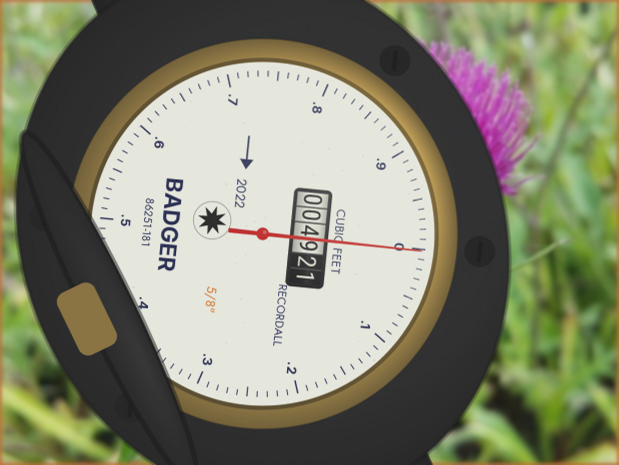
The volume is 4921.00 ft³
